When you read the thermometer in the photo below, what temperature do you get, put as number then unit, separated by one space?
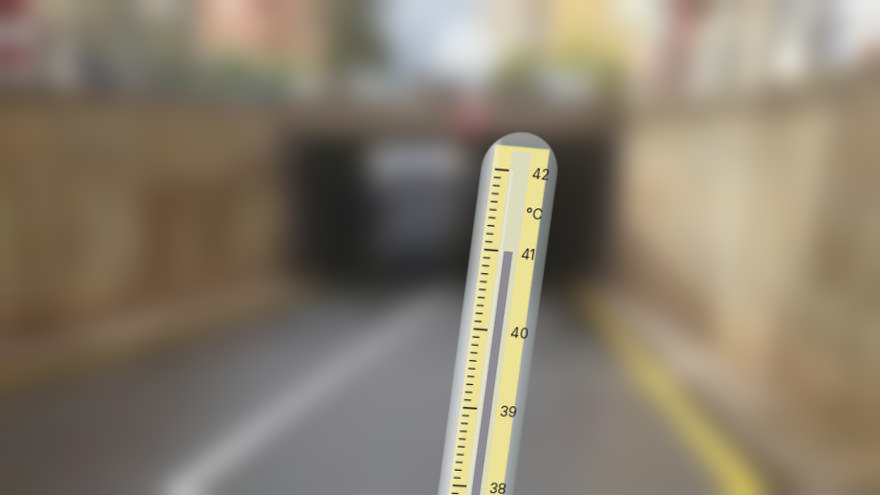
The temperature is 41 °C
